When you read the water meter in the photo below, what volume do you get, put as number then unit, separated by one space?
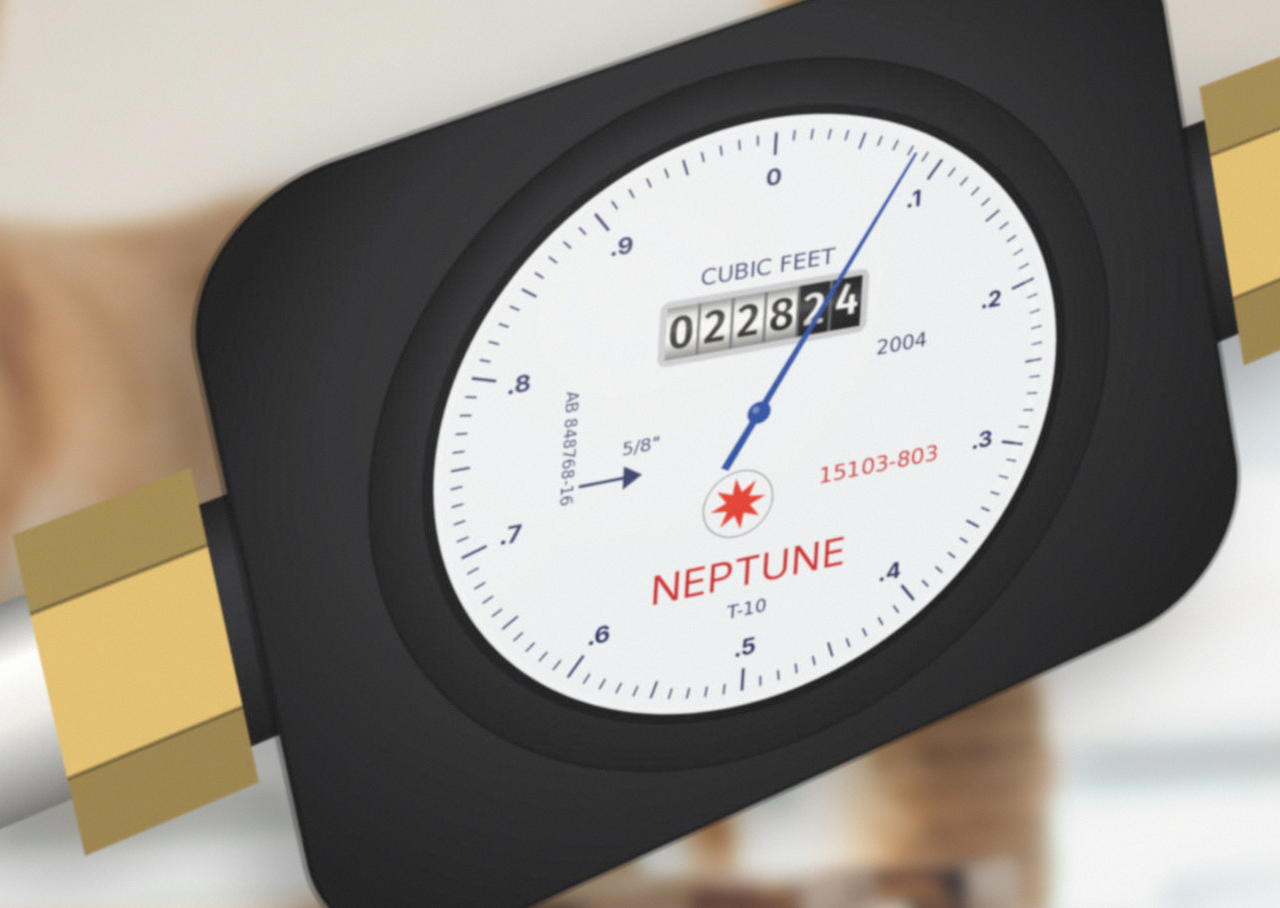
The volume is 22824.08 ft³
